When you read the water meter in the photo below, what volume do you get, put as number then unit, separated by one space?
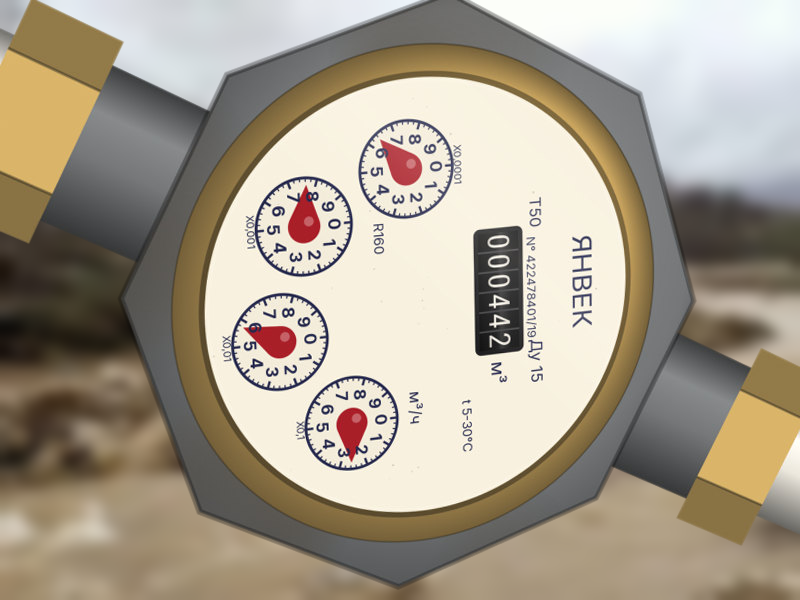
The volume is 442.2576 m³
